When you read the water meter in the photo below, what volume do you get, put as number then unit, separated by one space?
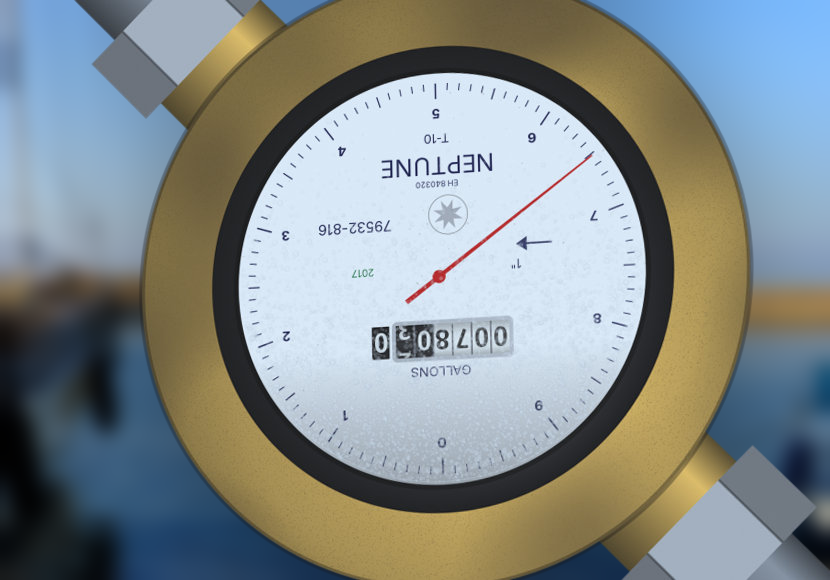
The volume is 78026.5 gal
